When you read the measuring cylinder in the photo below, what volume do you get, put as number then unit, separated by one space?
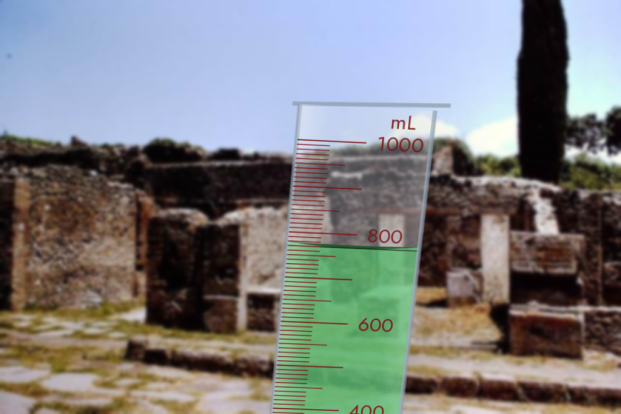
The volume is 770 mL
